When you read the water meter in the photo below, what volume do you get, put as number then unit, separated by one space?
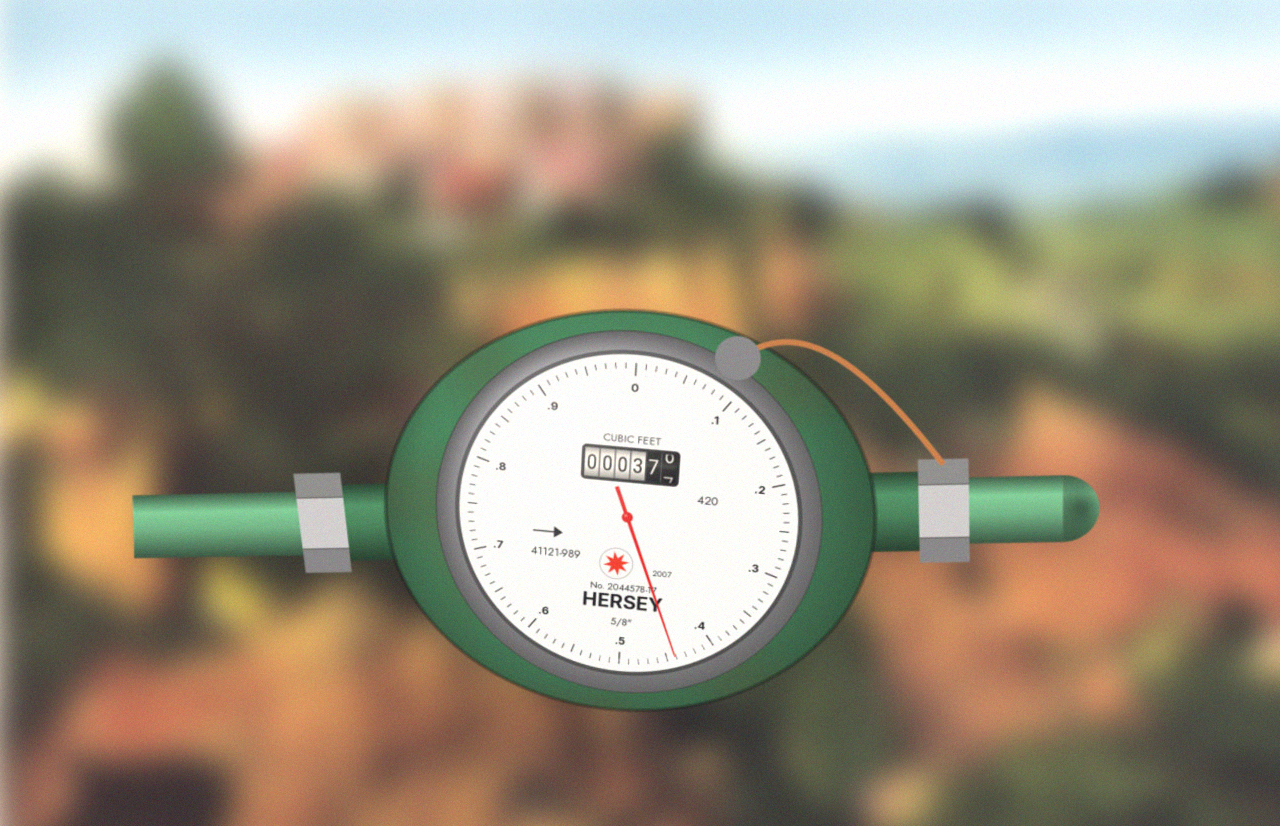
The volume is 376.44 ft³
